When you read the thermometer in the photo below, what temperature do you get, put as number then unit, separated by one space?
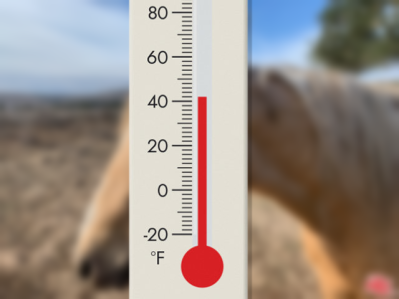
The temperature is 42 °F
